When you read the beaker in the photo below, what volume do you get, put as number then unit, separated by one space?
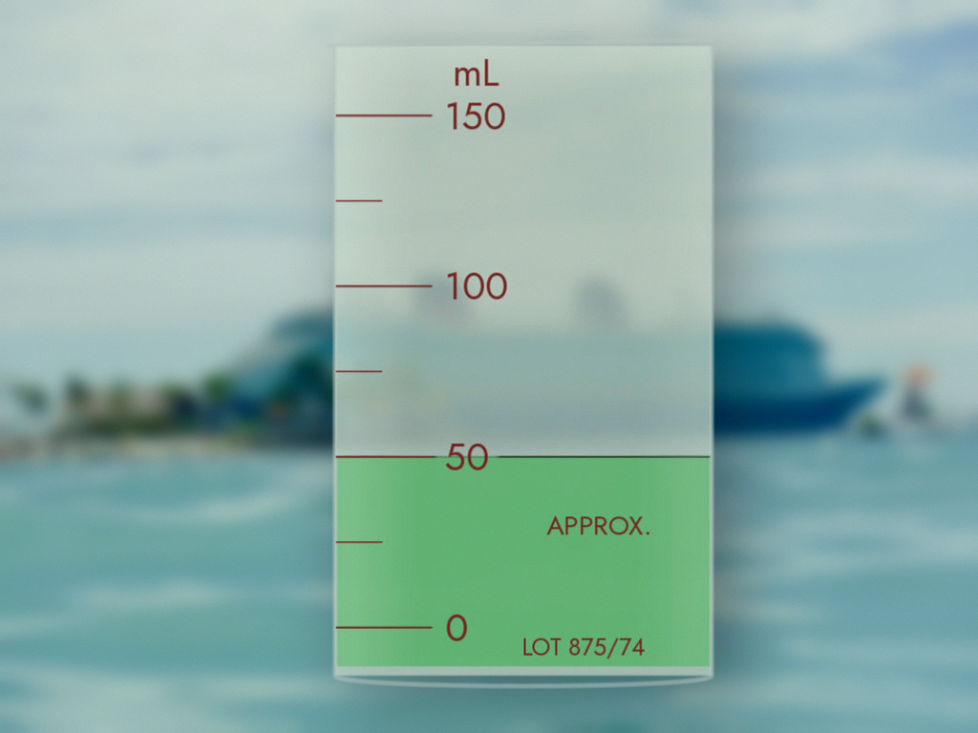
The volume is 50 mL
